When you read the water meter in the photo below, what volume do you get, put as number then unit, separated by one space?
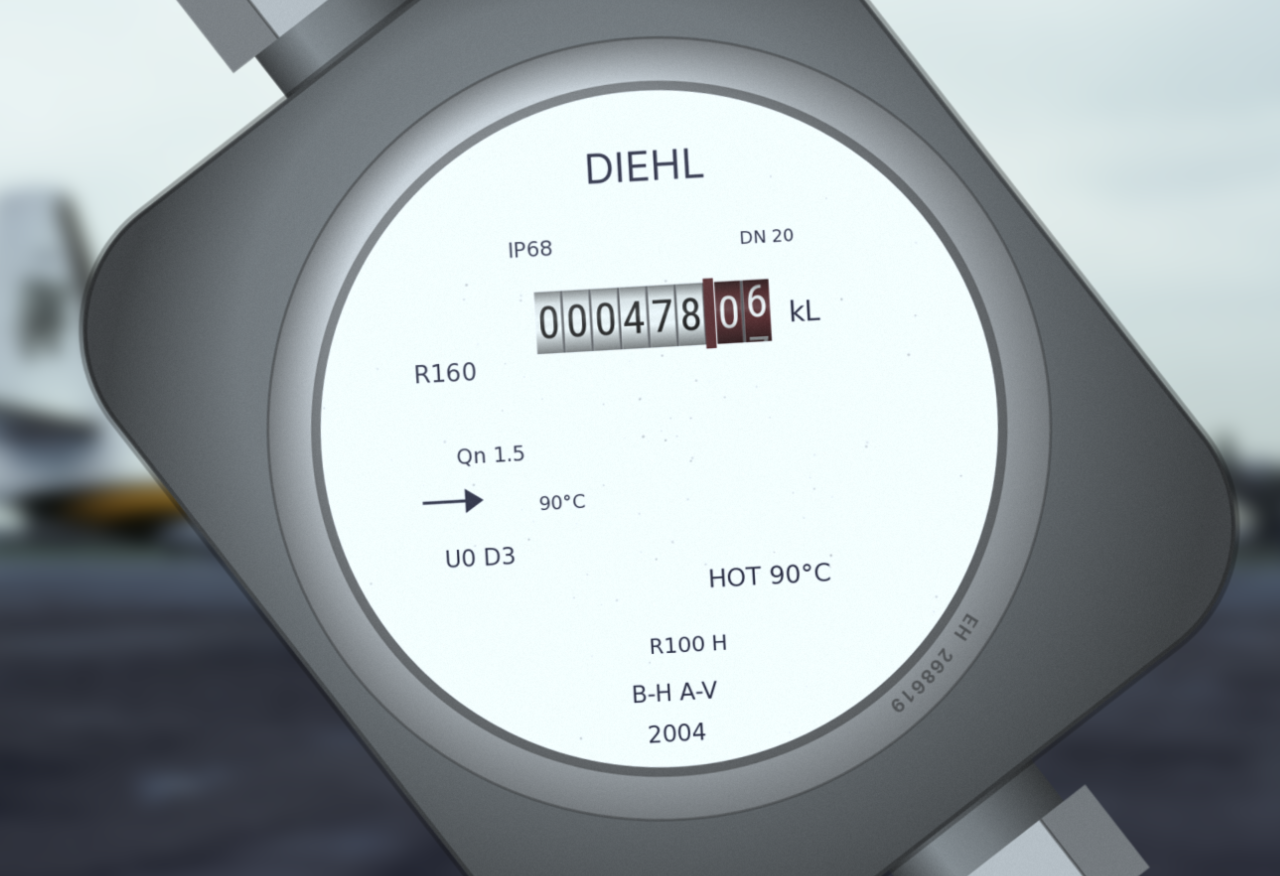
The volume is 478.06 kL
